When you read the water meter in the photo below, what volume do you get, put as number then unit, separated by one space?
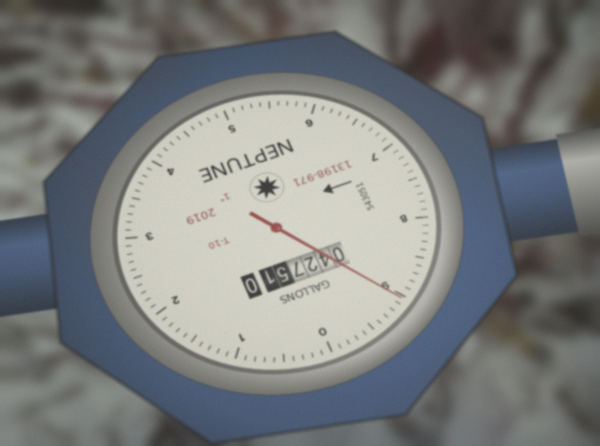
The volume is 427509.0 gal
